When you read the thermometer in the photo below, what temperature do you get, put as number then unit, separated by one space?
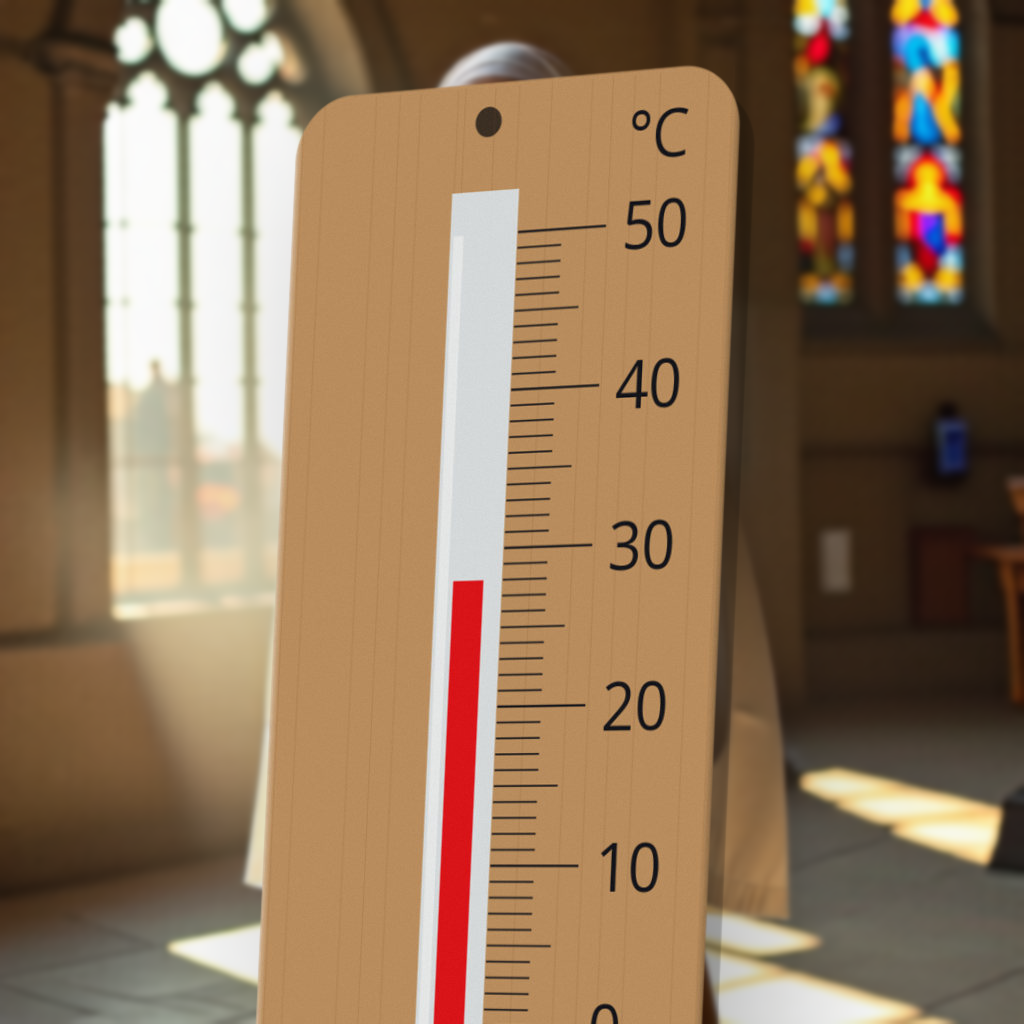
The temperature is 28 °C
